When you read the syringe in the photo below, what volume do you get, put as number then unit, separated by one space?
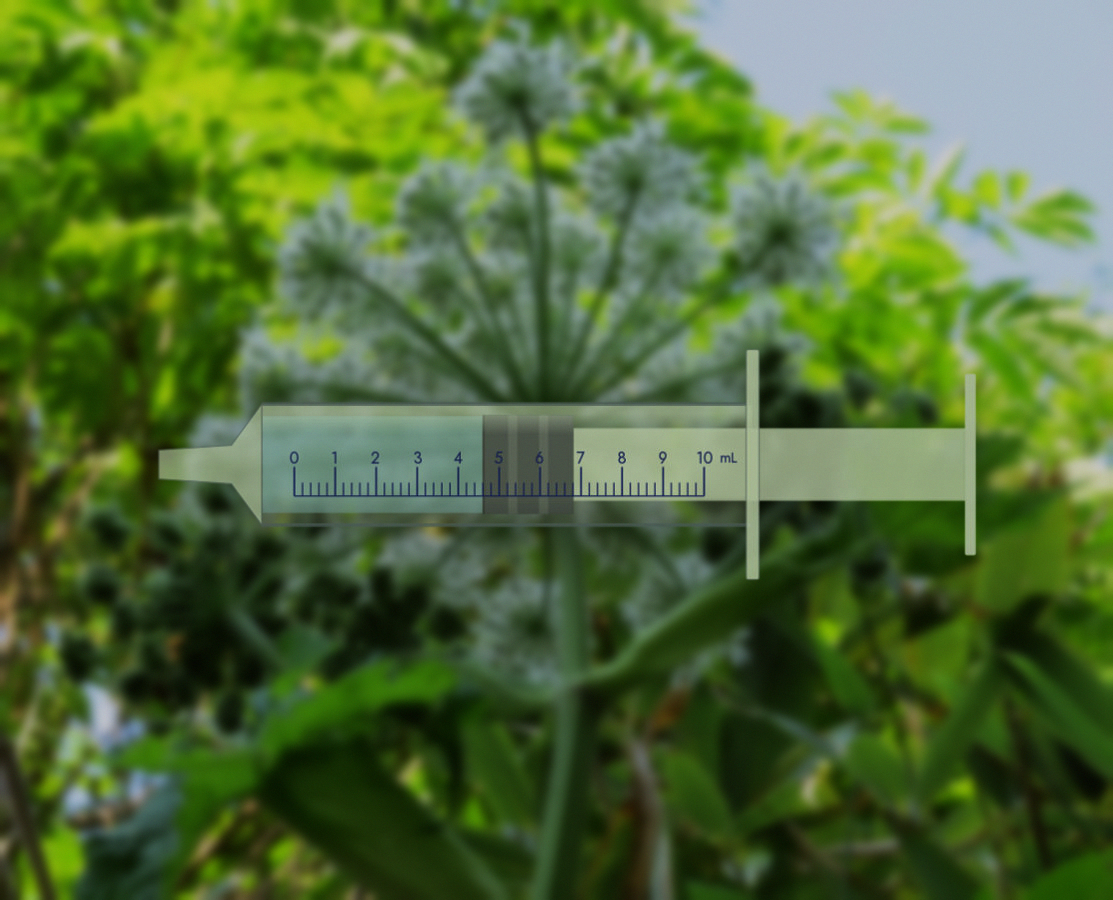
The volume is 4.6 mL
